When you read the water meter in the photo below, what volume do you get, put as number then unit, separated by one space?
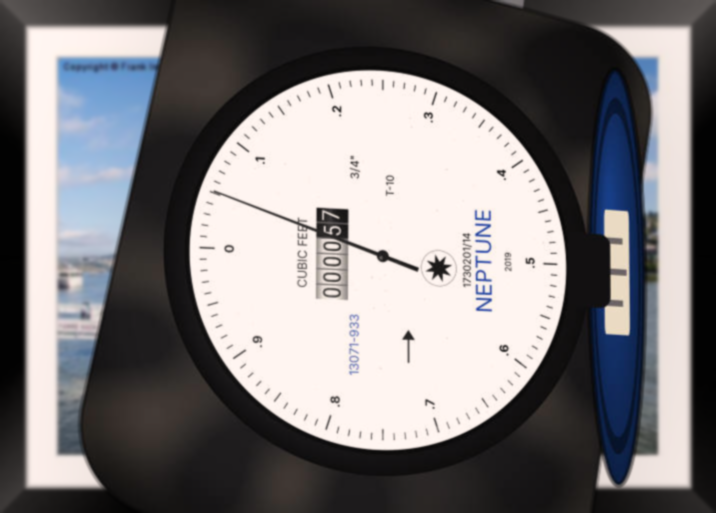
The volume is 57.05 ft³
